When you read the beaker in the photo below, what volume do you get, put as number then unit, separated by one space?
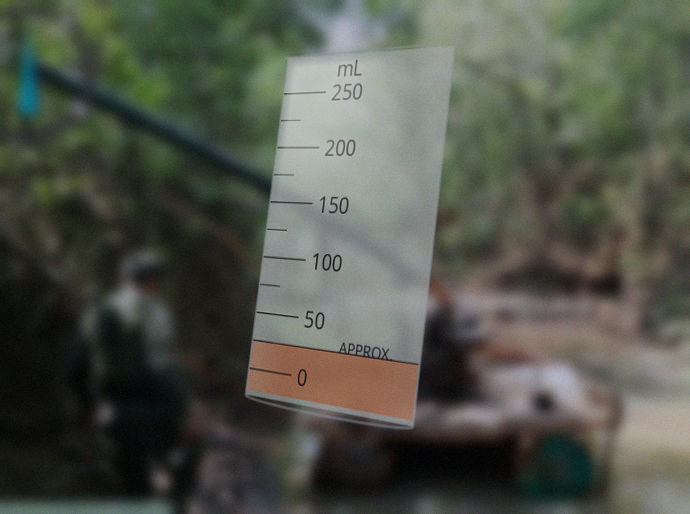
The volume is 25 mL
